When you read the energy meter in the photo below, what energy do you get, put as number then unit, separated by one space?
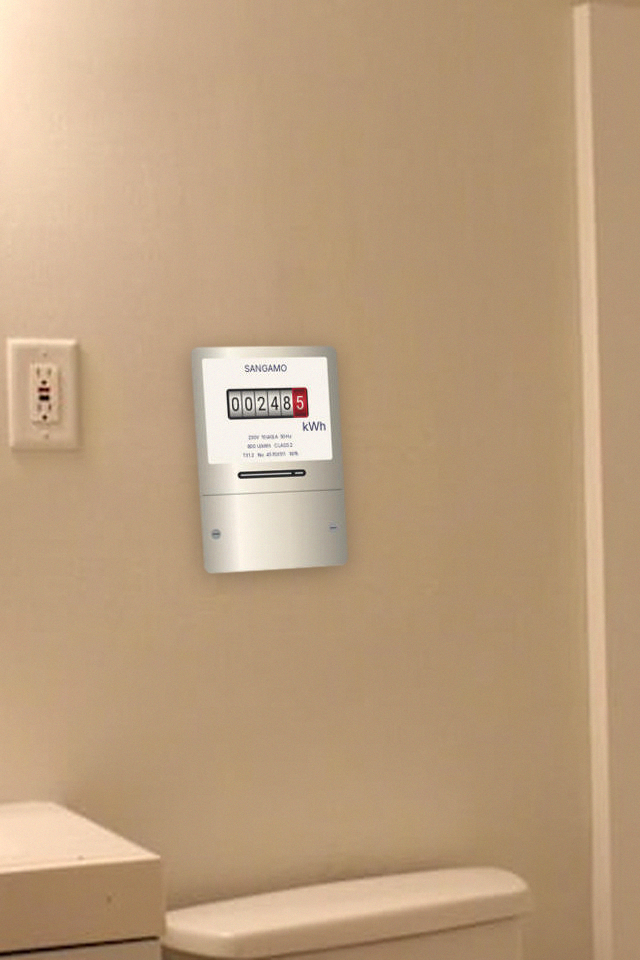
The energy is 248.5 kWh
